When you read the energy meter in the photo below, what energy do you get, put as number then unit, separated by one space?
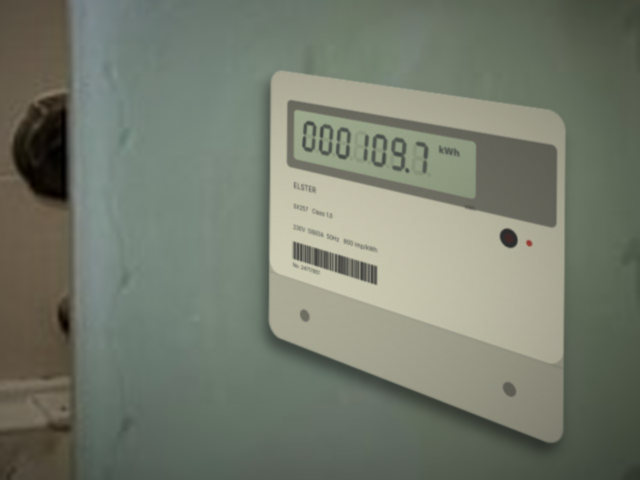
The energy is 109.7 kWh
